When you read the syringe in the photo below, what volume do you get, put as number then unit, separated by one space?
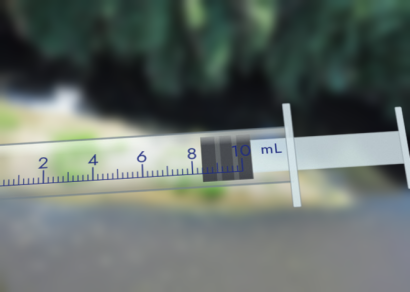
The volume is 8.4 mL
